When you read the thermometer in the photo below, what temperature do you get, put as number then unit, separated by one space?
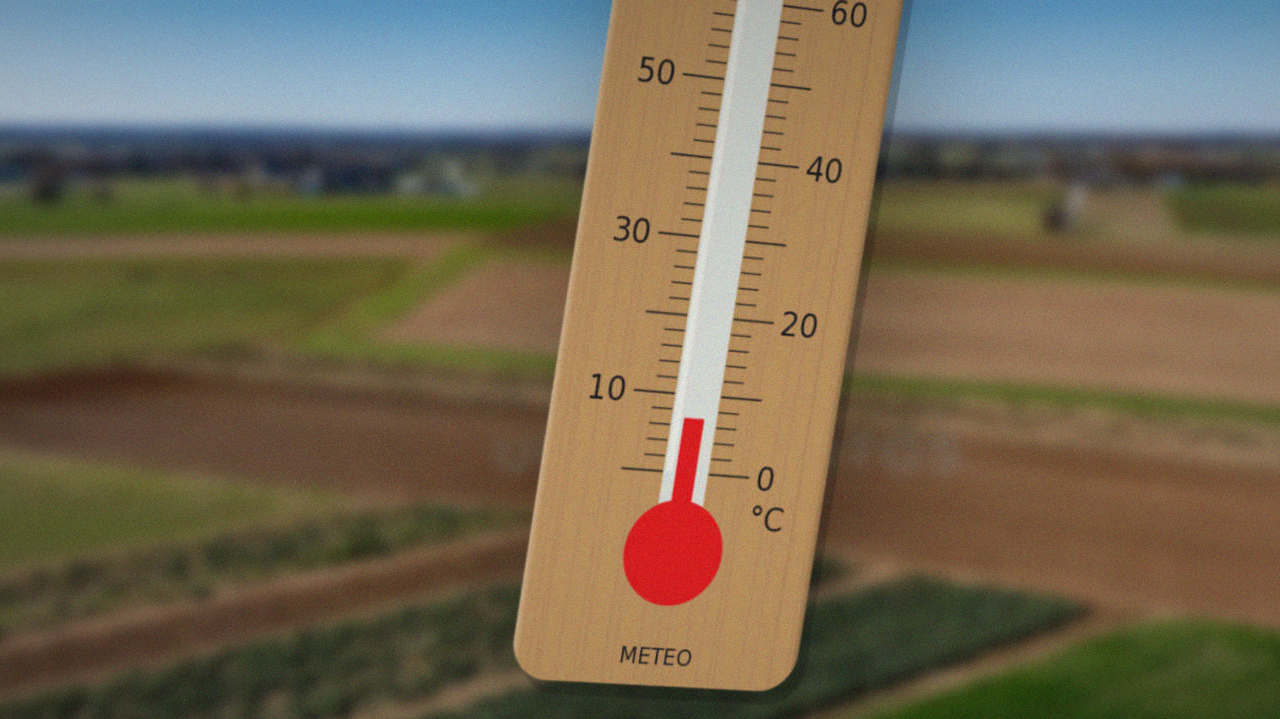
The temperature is 7 °C
